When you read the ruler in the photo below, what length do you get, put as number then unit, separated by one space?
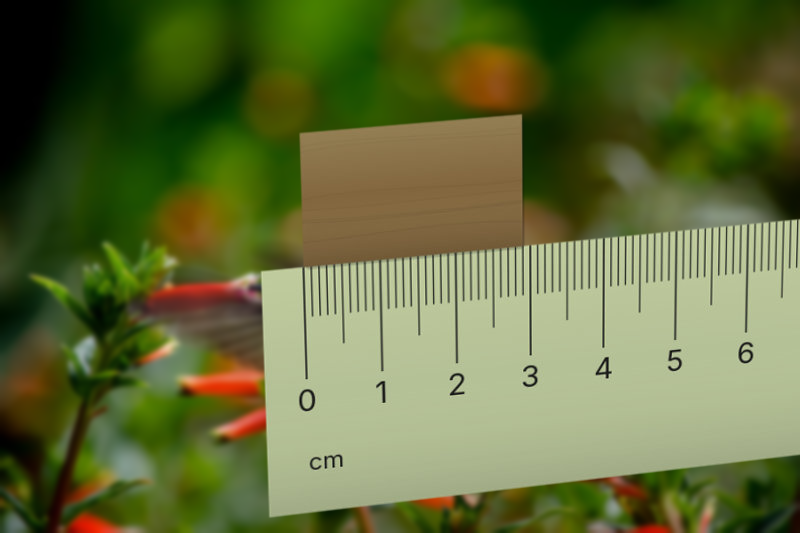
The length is 2.9 cm
